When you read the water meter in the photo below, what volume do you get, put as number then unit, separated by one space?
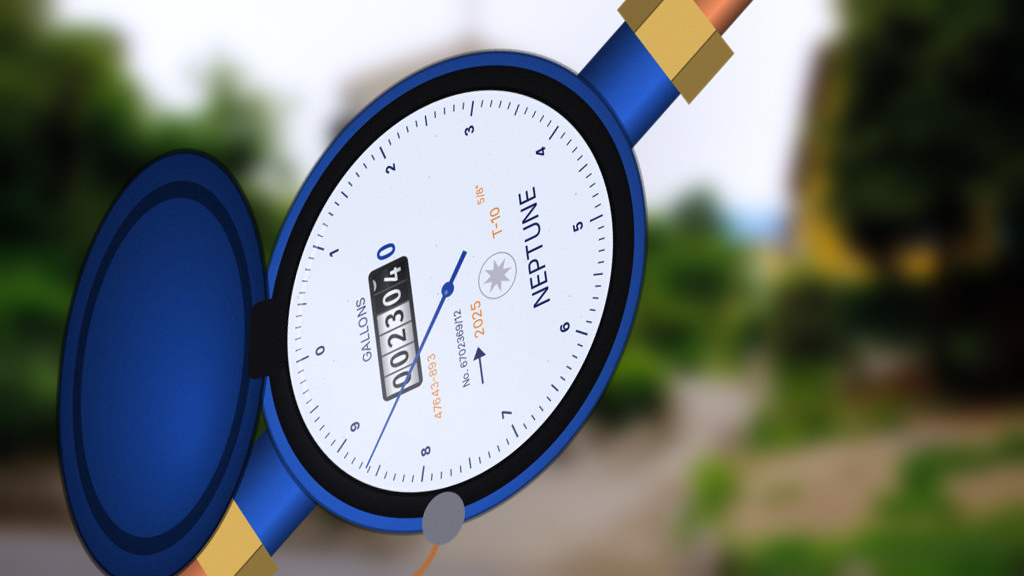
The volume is 23038.6 gal
